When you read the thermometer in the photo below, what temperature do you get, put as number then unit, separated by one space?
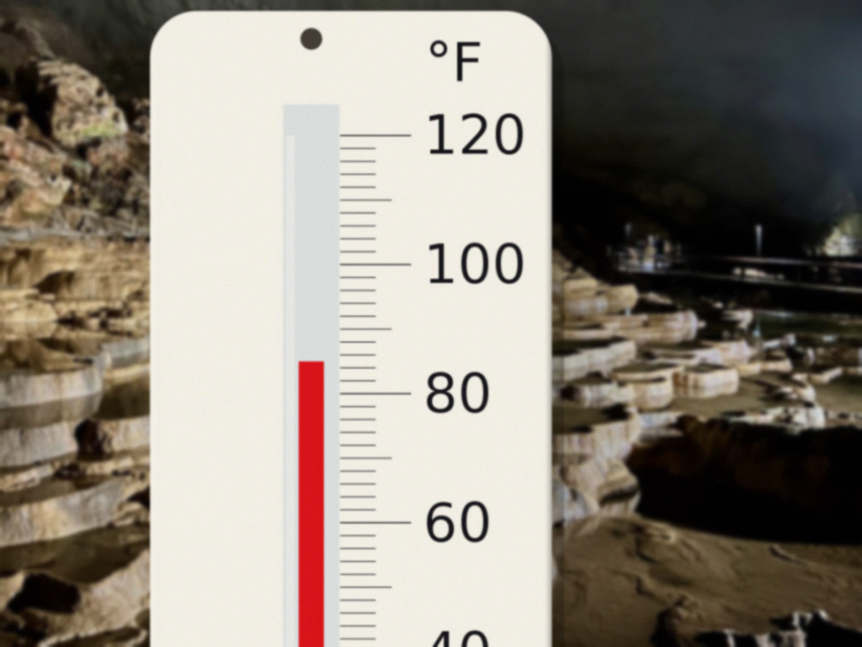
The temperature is 85 °F
